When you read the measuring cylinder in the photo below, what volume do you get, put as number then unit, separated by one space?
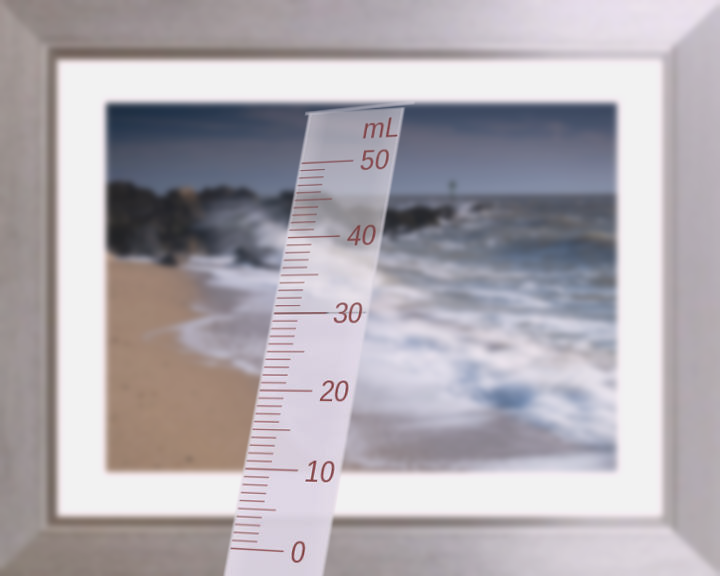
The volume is 30 mL
